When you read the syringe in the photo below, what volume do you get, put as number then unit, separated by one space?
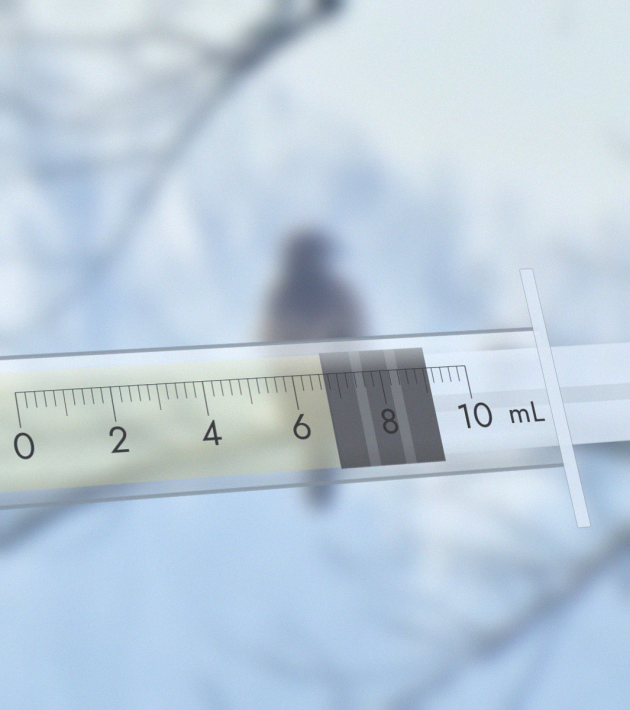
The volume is 6.7 mL
